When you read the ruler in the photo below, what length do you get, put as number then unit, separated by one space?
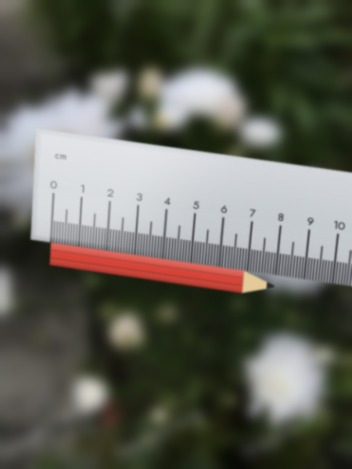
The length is 8 cm
